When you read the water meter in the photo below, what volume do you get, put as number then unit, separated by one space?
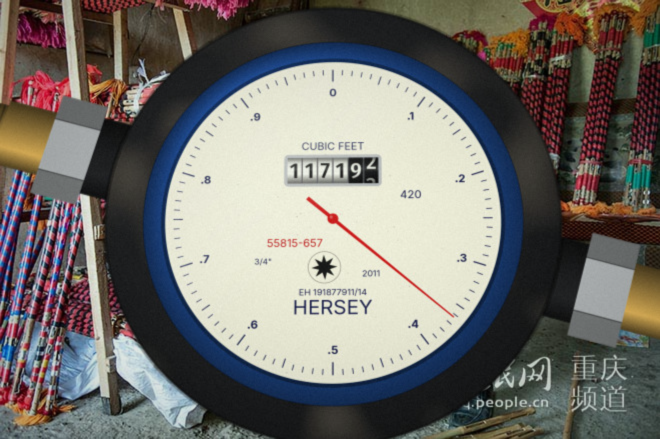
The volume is 117192.36 ft³
